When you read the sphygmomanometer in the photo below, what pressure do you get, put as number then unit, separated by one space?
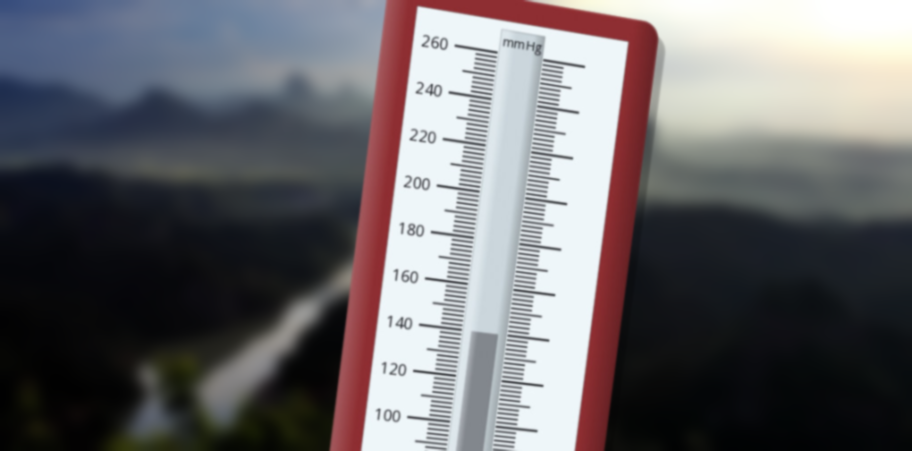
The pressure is 140 mmHg
